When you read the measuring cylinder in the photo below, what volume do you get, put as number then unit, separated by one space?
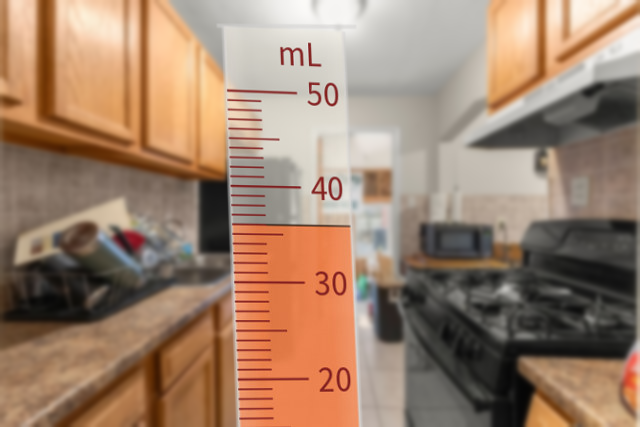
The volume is 36 mL
